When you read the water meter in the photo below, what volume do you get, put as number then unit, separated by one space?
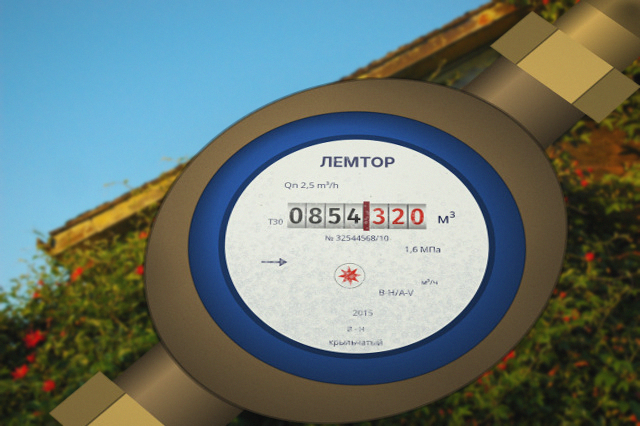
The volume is 854.320 m³
